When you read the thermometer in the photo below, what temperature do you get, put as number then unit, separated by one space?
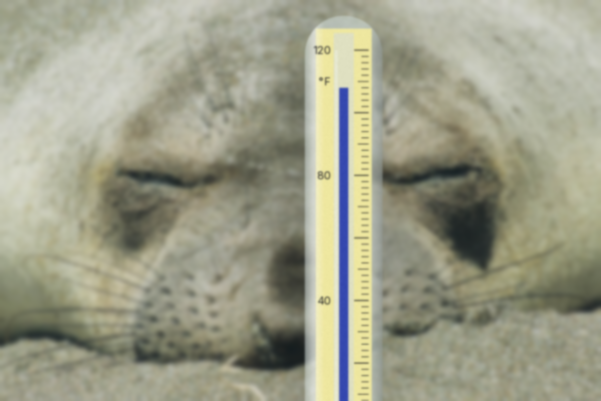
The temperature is 108 °F
